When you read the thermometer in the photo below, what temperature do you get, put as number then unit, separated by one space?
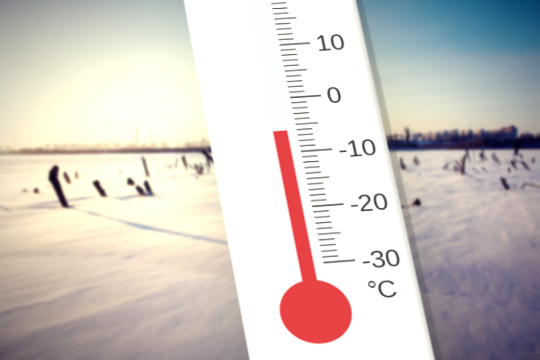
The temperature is -6 °C
